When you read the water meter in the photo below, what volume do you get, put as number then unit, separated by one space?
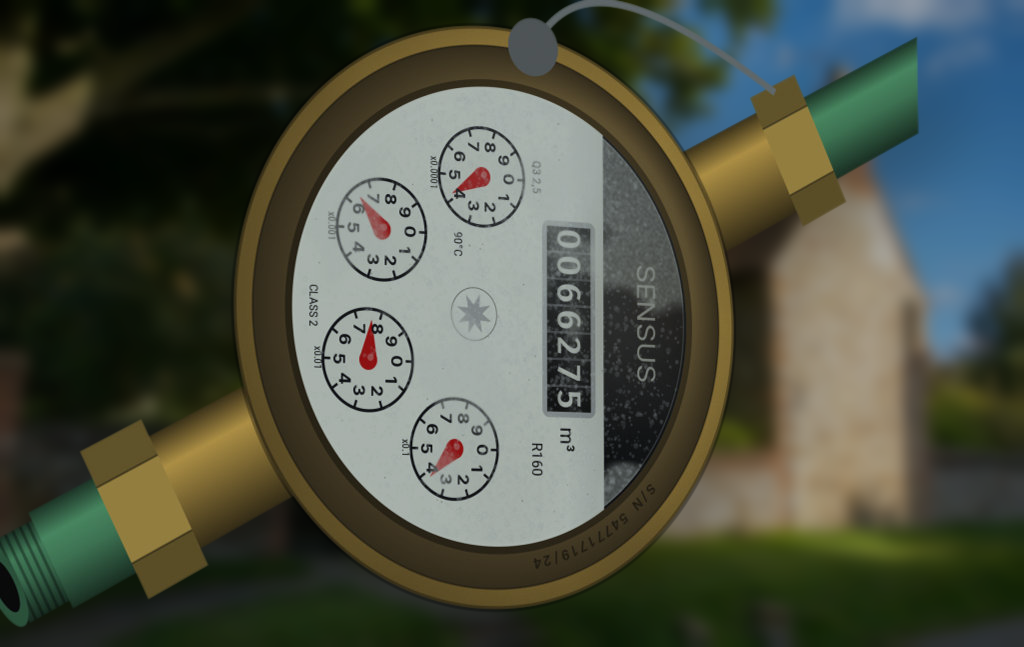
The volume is 66275.3764 m³
